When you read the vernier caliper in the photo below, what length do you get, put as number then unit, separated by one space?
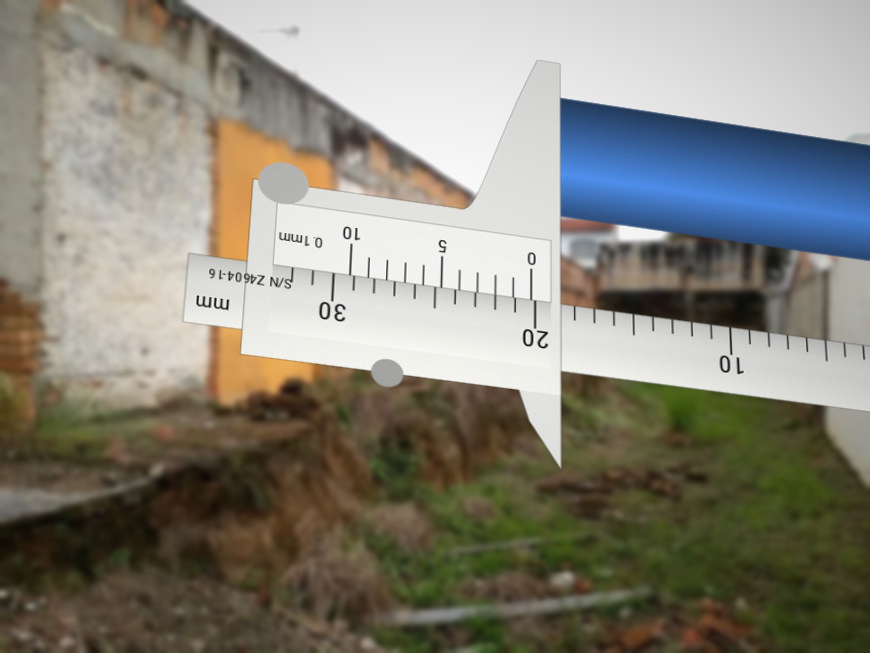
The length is 20.2 mm
